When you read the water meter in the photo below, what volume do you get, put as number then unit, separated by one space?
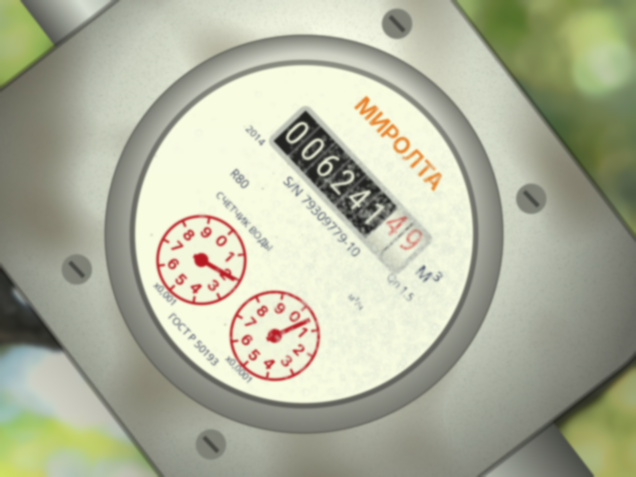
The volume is 6241.4920 m³
